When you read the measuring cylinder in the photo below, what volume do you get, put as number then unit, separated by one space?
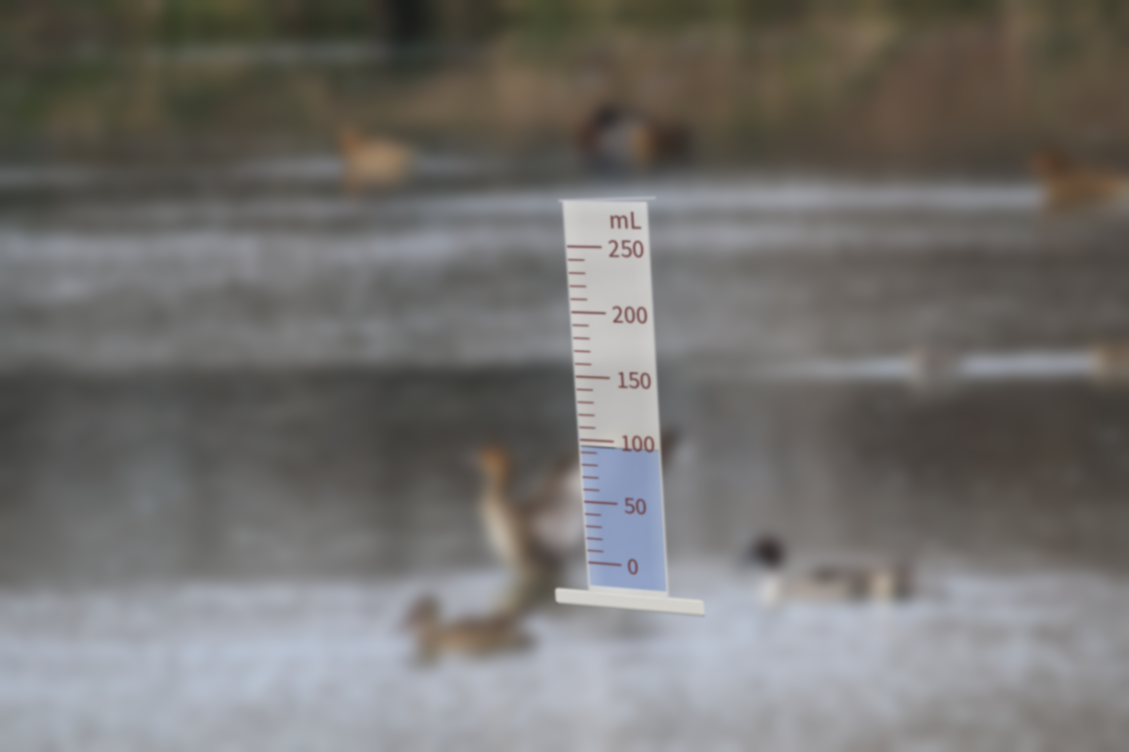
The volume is 95 mL
